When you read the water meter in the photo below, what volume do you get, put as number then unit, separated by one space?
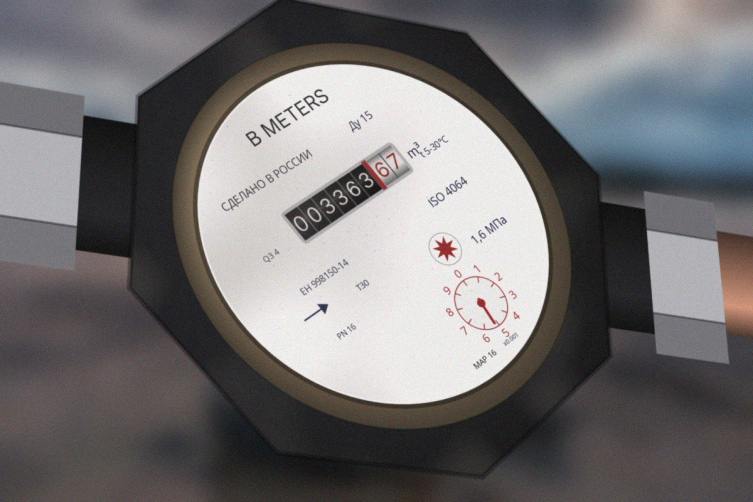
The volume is 3363.675 m³
